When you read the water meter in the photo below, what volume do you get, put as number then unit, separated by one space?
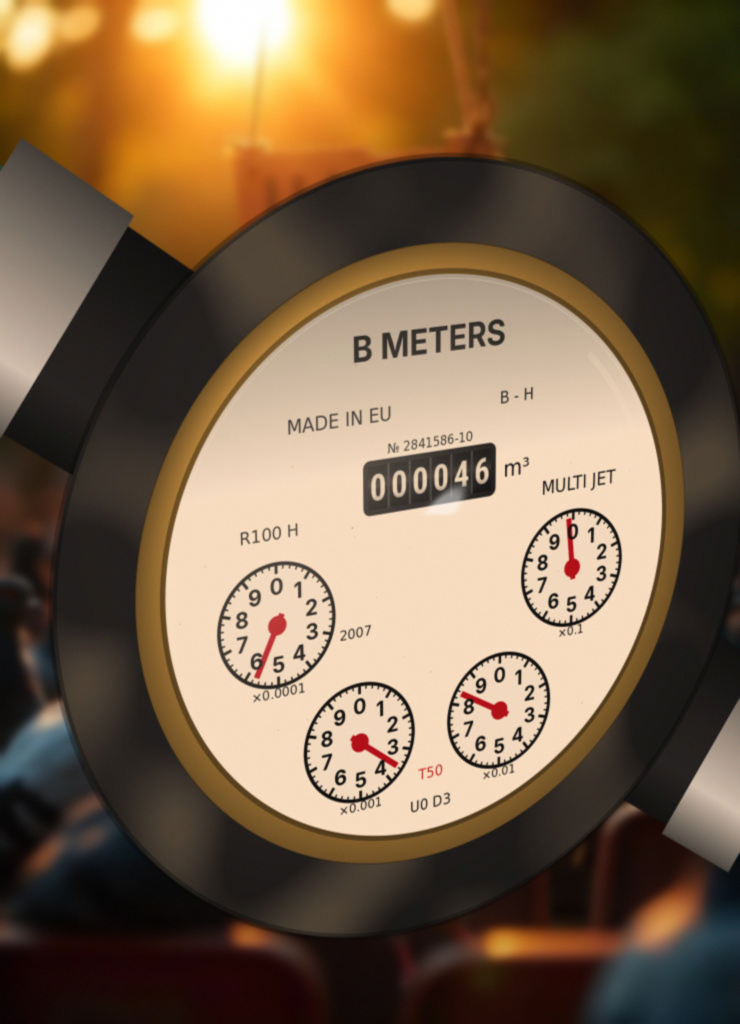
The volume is 45.9835 m³
